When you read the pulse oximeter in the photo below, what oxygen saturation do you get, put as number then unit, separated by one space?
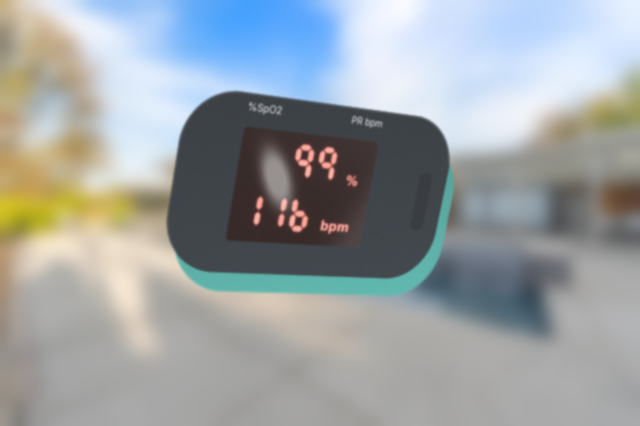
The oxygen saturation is 99 %
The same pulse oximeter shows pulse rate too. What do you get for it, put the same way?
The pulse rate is 116 bpm
